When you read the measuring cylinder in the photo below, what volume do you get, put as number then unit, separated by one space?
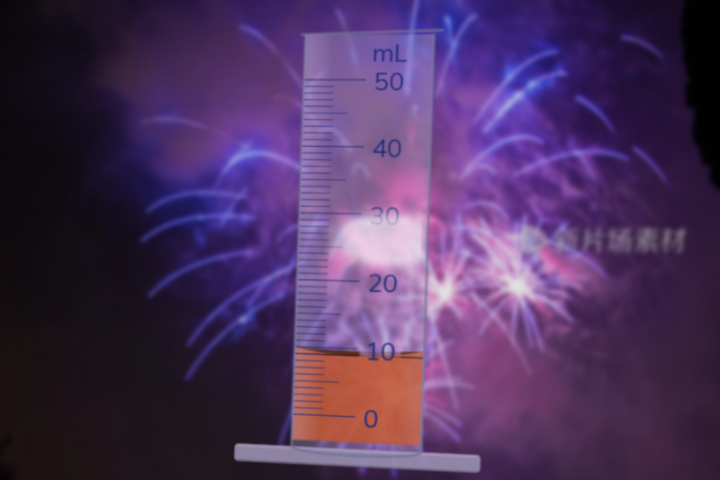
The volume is 9 mL
